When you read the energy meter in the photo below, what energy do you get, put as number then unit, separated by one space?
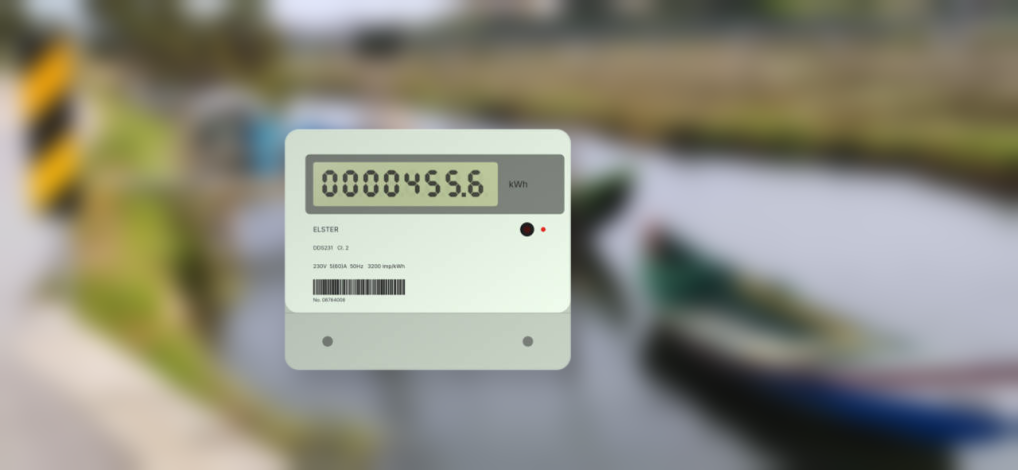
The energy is 455.6 kWh
